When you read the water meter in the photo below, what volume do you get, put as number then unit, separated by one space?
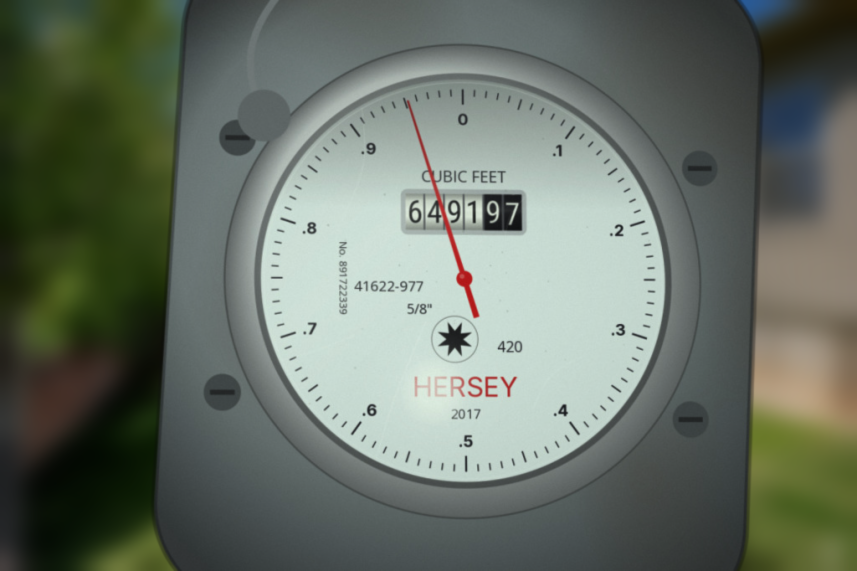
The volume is 649196.95 ft³
